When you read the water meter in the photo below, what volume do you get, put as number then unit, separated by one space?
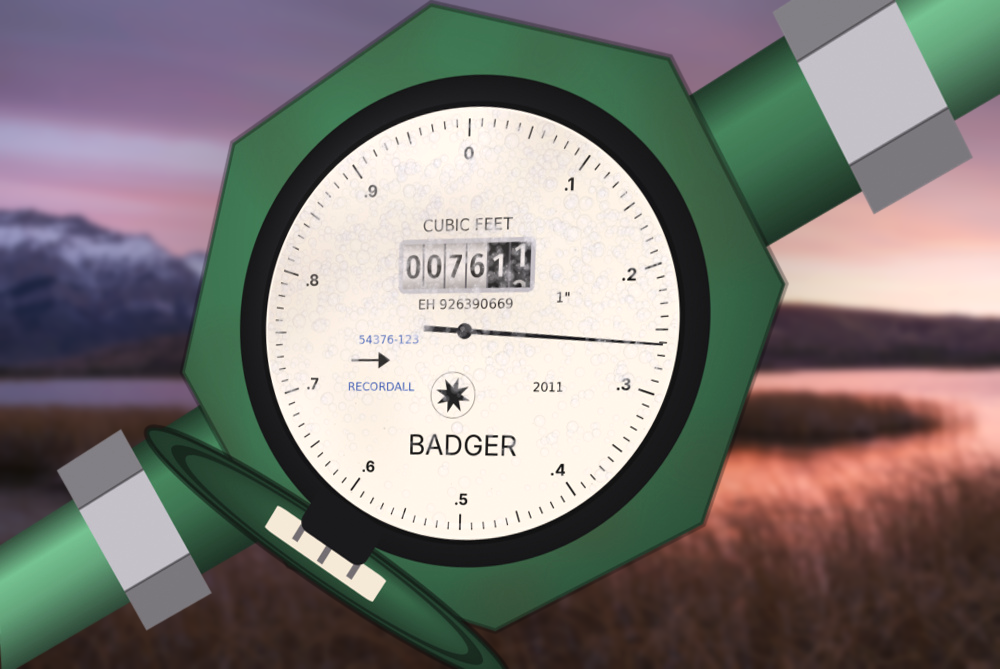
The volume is 7611.26 ft³
